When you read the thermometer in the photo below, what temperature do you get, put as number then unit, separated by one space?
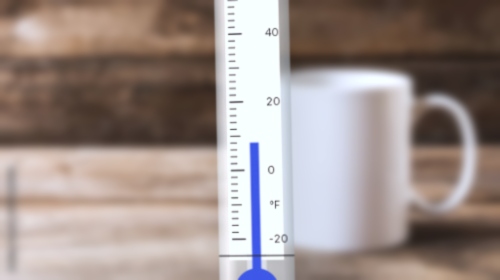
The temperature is 8 °F
